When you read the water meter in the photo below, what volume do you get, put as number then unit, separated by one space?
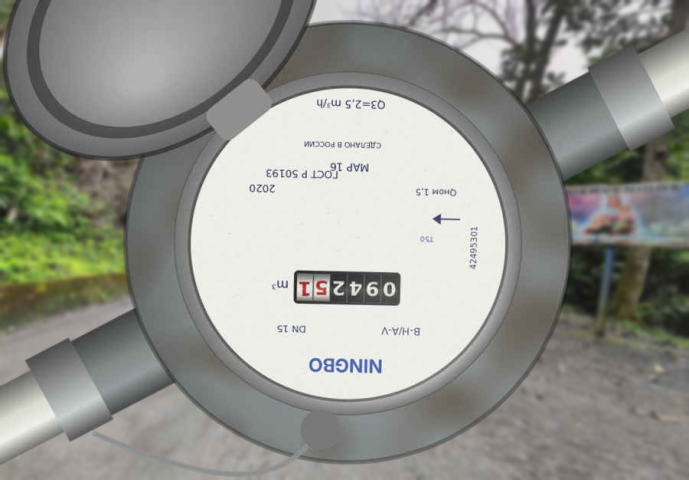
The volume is 942.51 m³
